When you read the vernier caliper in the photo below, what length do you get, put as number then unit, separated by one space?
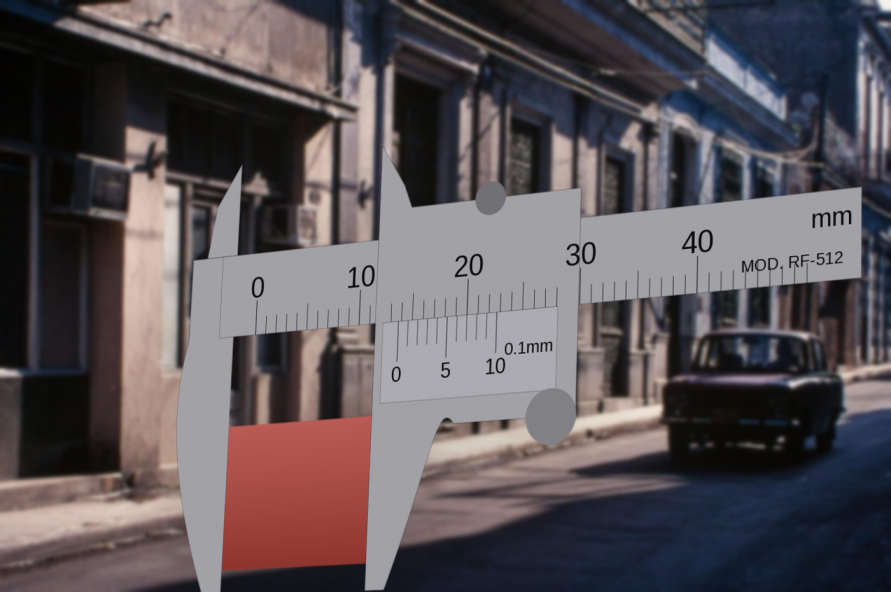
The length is 13.7 mm
